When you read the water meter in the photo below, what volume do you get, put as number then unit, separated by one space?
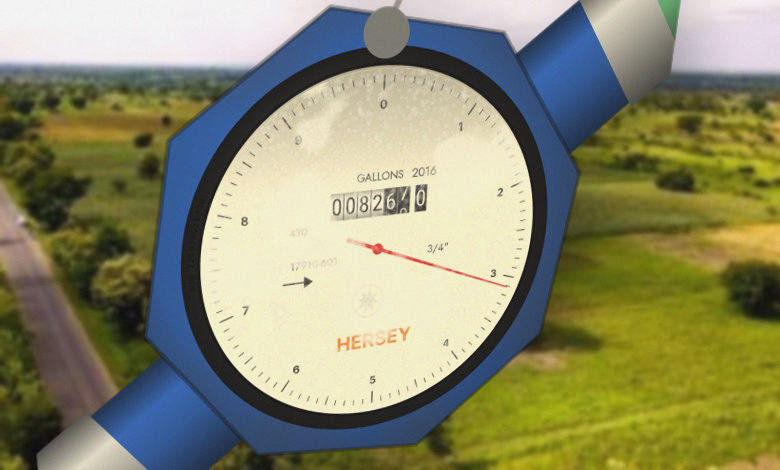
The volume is 82673.1 gal
